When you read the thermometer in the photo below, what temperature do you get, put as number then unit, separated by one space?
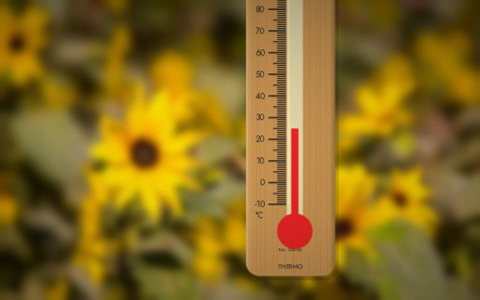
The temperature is 25 °C
